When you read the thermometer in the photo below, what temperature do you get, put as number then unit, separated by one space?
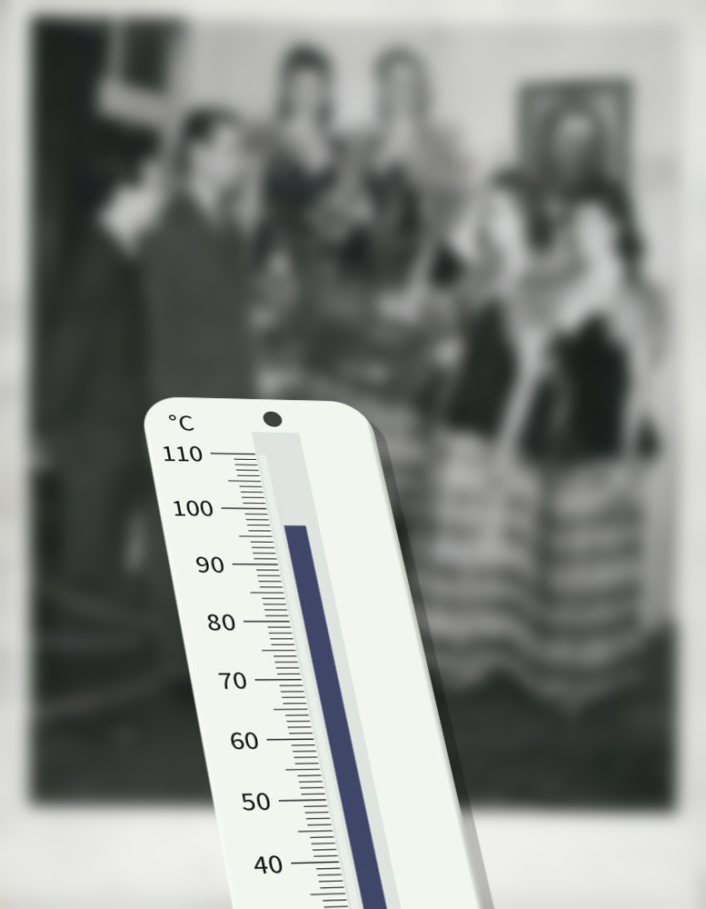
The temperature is 97 °C
